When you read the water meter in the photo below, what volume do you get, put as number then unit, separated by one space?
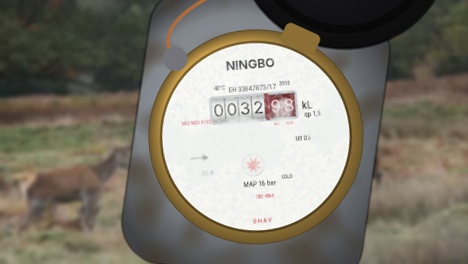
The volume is 32.98 kL
